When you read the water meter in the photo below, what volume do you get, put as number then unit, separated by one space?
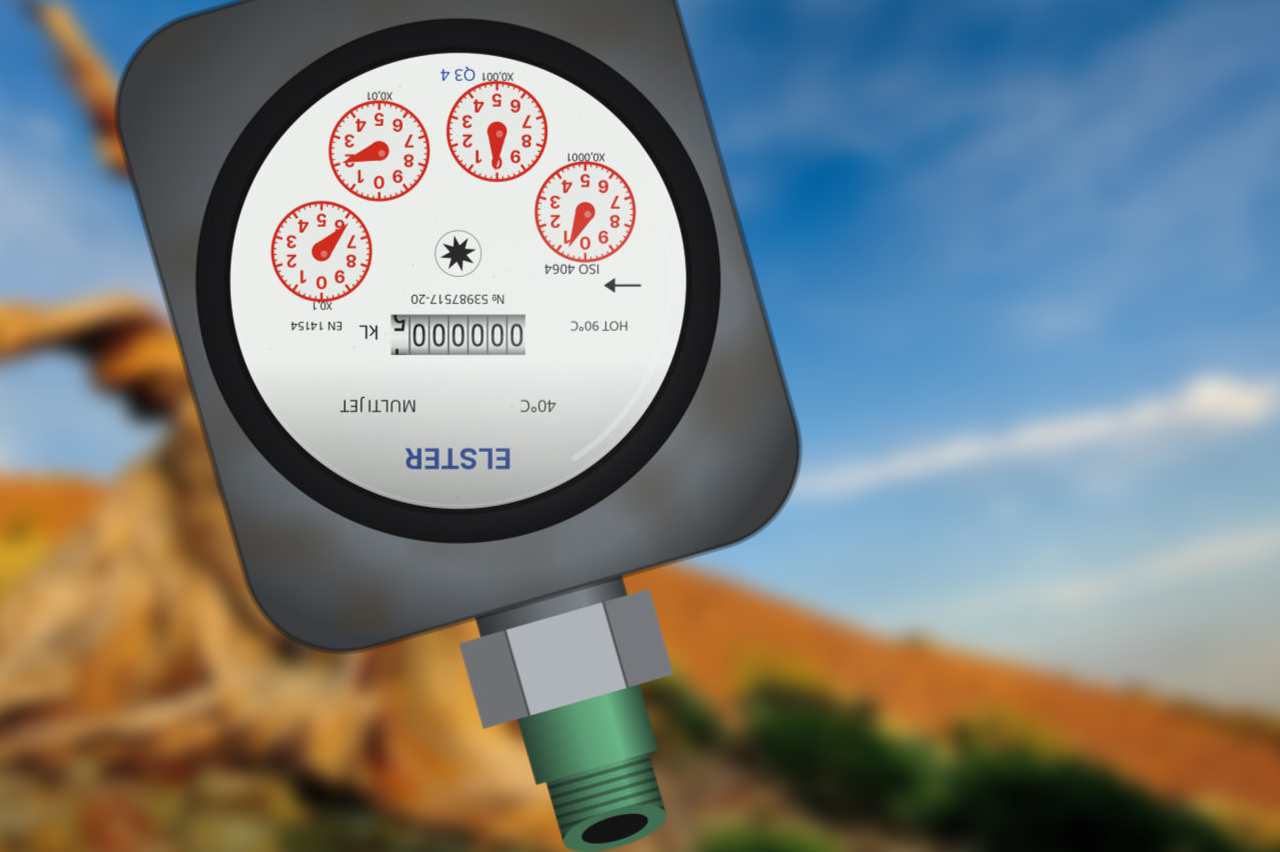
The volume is 4.6200 kL
